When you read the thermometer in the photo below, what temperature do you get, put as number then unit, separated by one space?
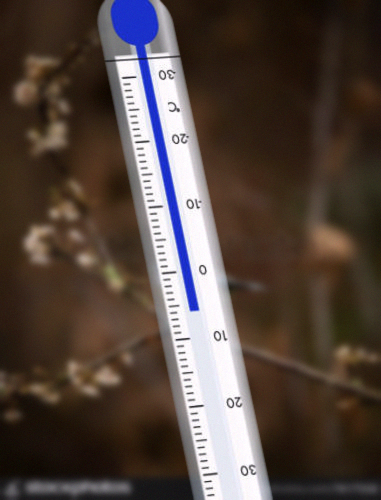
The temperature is 6 °C
